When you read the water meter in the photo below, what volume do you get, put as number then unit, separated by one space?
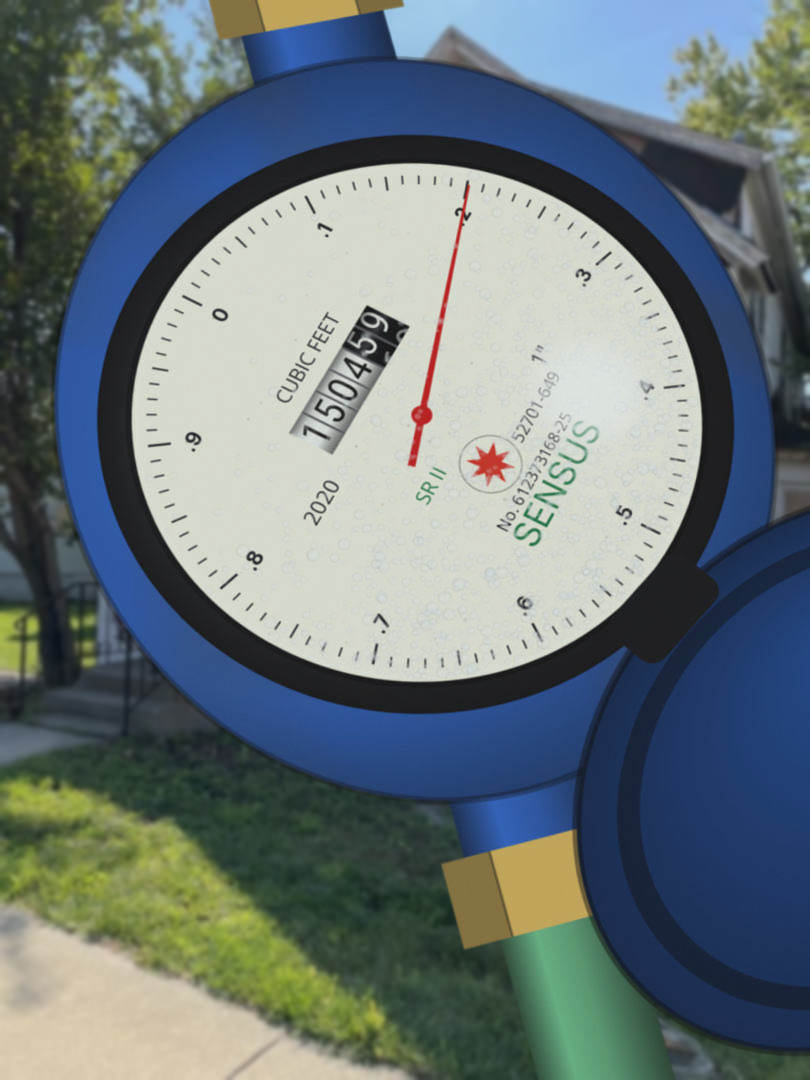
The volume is 150459.20 ft³
